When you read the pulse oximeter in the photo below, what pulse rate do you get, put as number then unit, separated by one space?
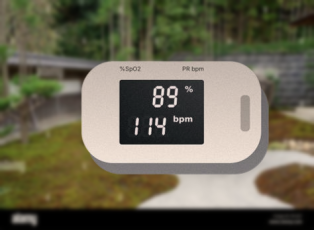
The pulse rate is 114 bpm
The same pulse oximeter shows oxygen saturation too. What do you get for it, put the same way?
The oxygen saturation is 89 %
